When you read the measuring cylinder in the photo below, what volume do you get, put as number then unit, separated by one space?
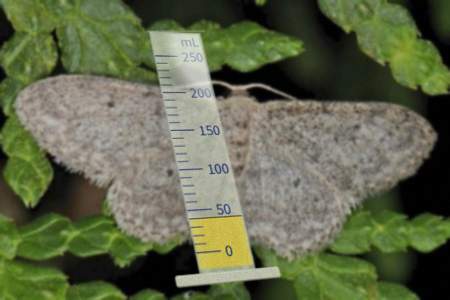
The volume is 40 mL
